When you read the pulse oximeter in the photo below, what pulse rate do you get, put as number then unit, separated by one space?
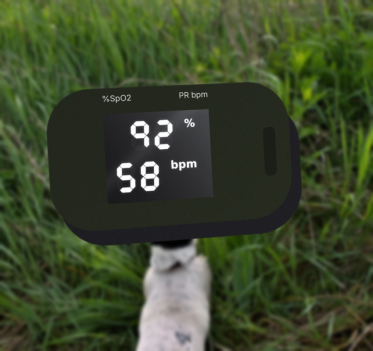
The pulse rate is 58 bpm
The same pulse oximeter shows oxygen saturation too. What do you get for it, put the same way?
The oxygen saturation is 92 %
